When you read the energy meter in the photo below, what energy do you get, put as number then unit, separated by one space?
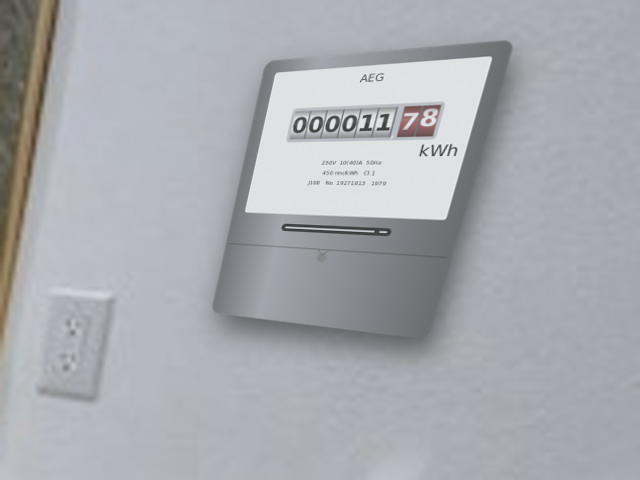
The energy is 11.78 kWh
